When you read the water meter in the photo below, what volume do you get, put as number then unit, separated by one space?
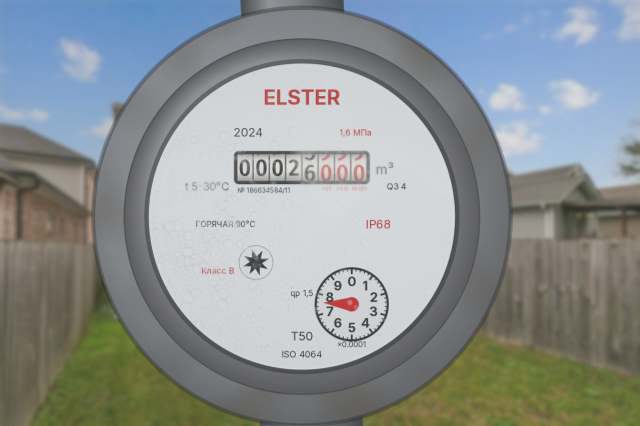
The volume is 25.9997 m³
